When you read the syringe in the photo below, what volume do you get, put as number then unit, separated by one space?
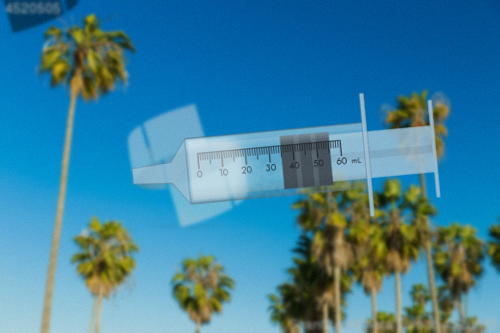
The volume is 35 mL
